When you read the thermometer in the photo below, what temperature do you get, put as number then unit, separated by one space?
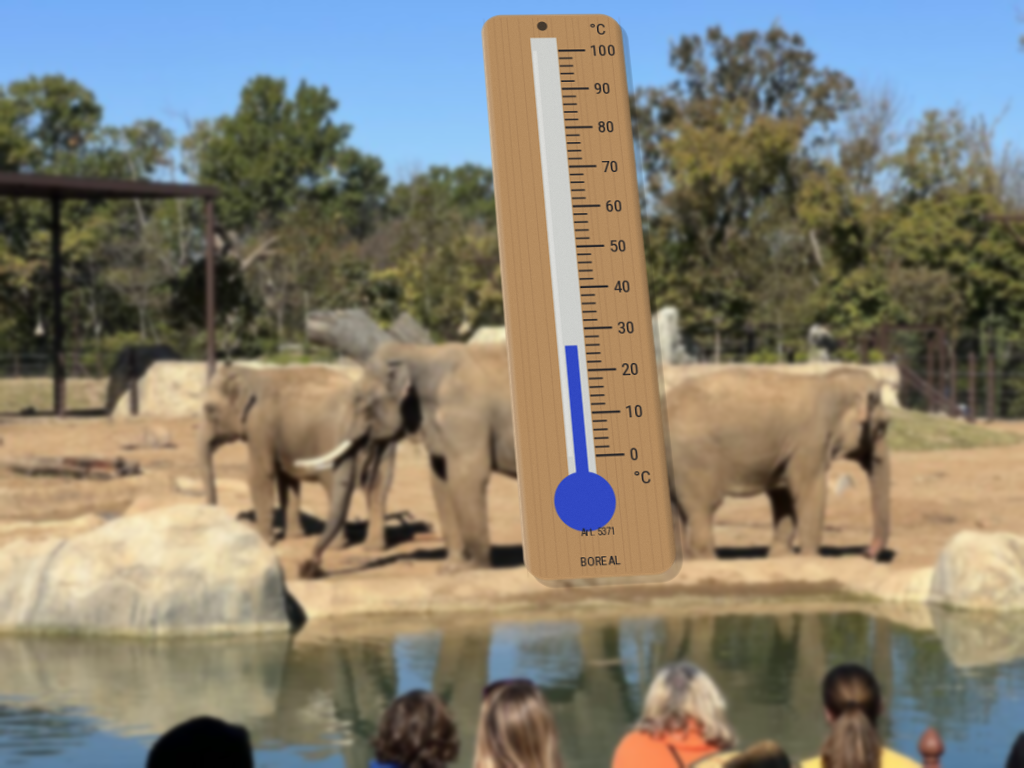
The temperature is 26 °C
